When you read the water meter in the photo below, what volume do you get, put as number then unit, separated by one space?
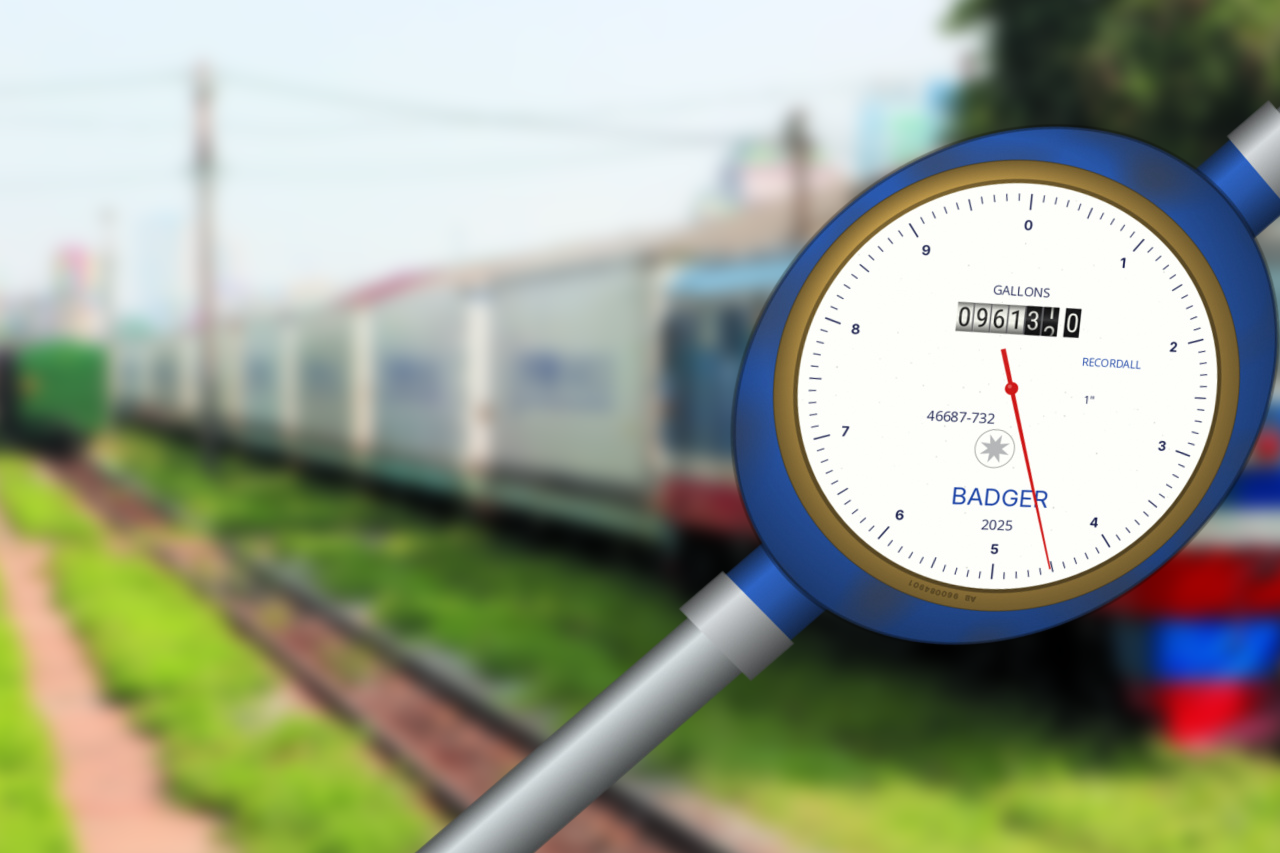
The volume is 961314.5 gal
